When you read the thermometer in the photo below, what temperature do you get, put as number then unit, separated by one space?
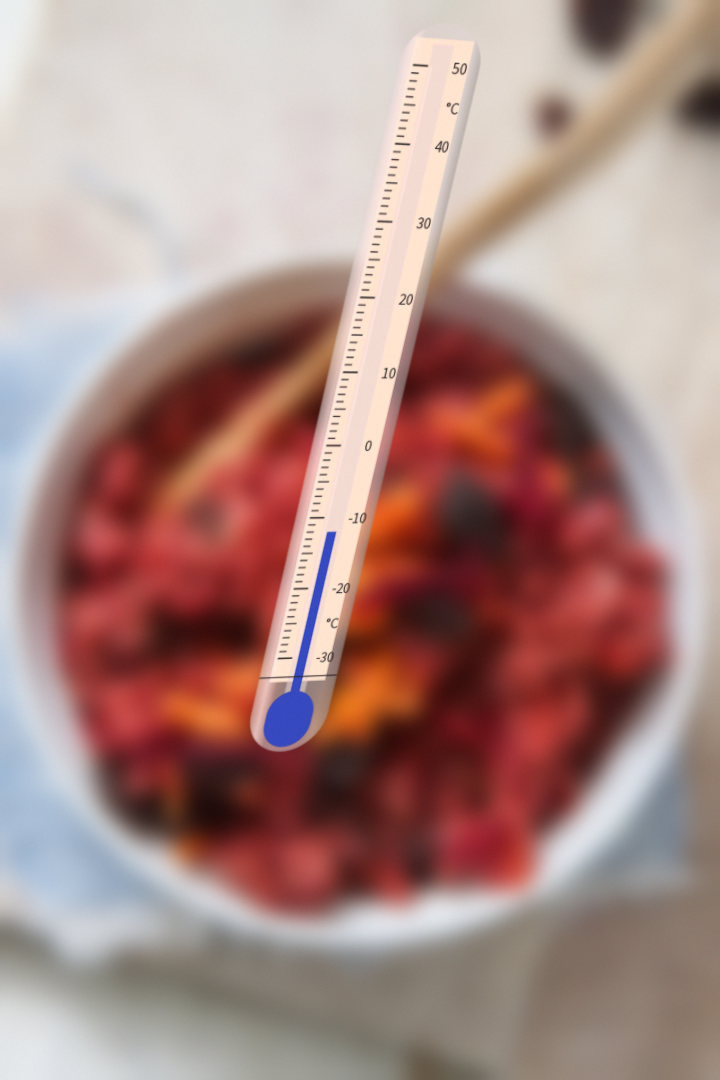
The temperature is -12 °C
